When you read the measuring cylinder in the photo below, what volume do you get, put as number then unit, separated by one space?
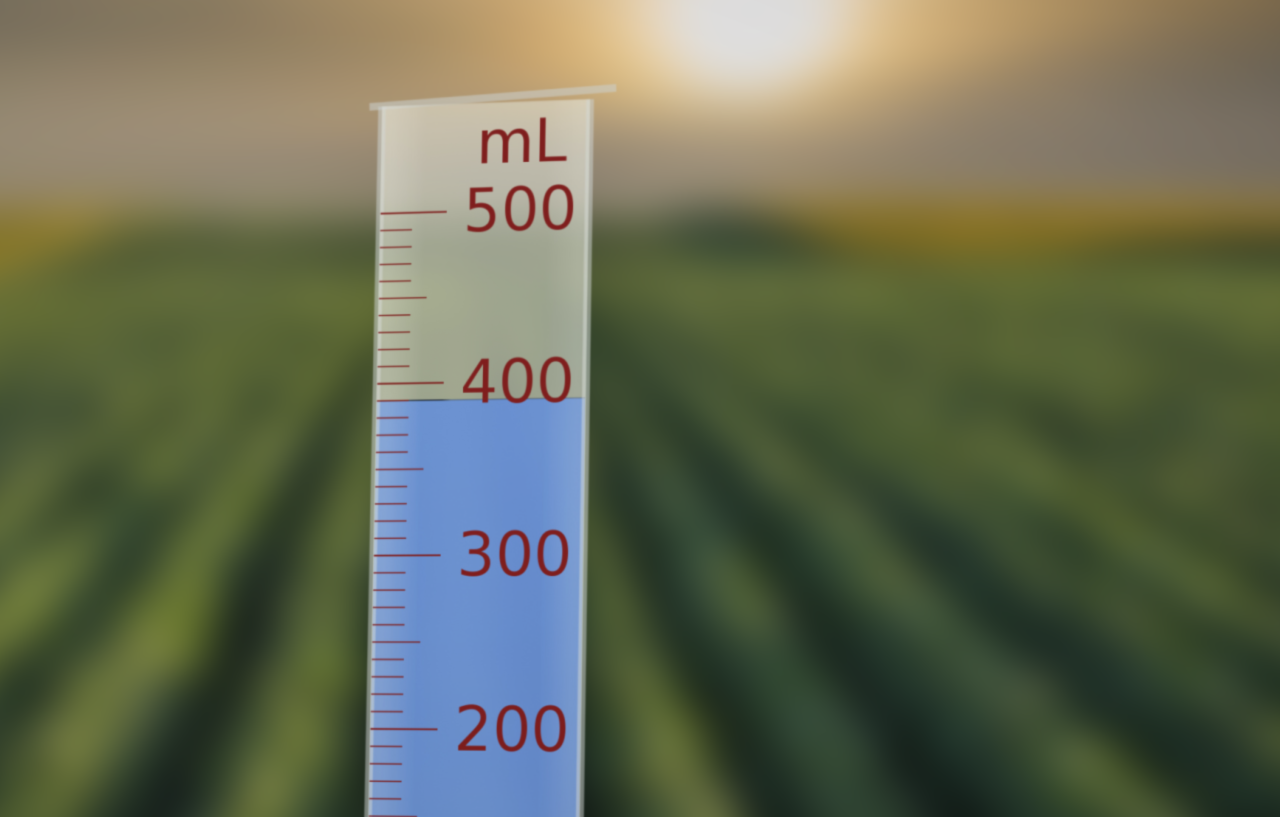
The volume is 390 mL
